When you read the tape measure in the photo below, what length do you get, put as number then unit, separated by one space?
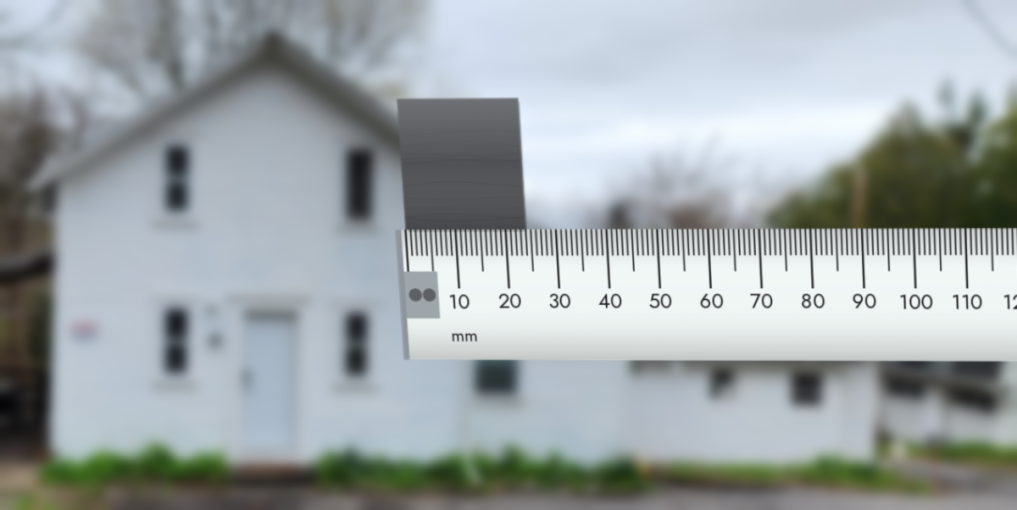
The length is 24 mm
